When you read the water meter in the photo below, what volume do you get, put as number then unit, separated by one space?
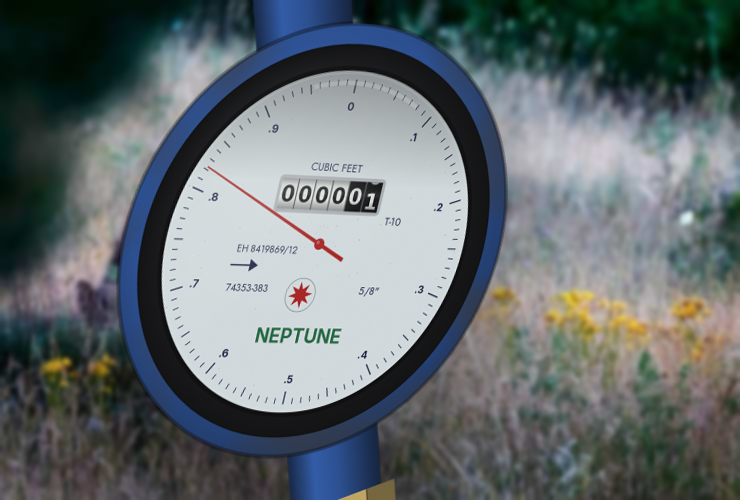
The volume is 0.82 ft³
